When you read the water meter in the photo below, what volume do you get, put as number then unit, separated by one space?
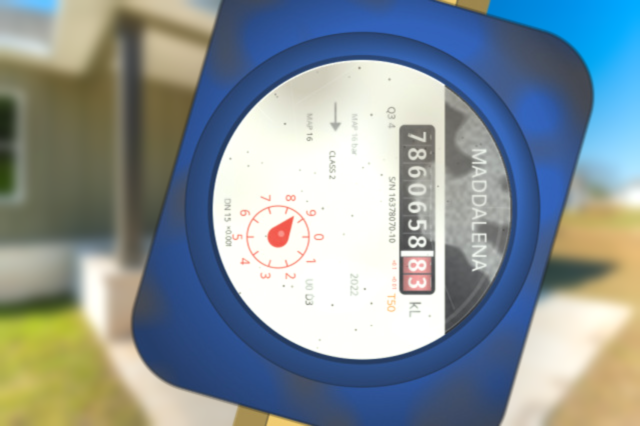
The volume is 7860658.838 kL
